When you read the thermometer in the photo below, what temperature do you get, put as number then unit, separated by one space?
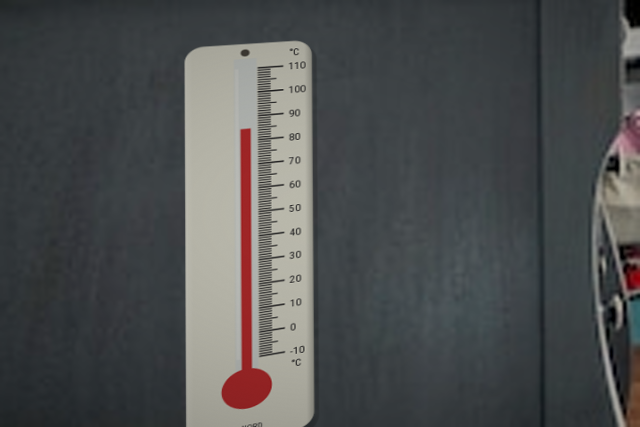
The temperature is 85 °C
